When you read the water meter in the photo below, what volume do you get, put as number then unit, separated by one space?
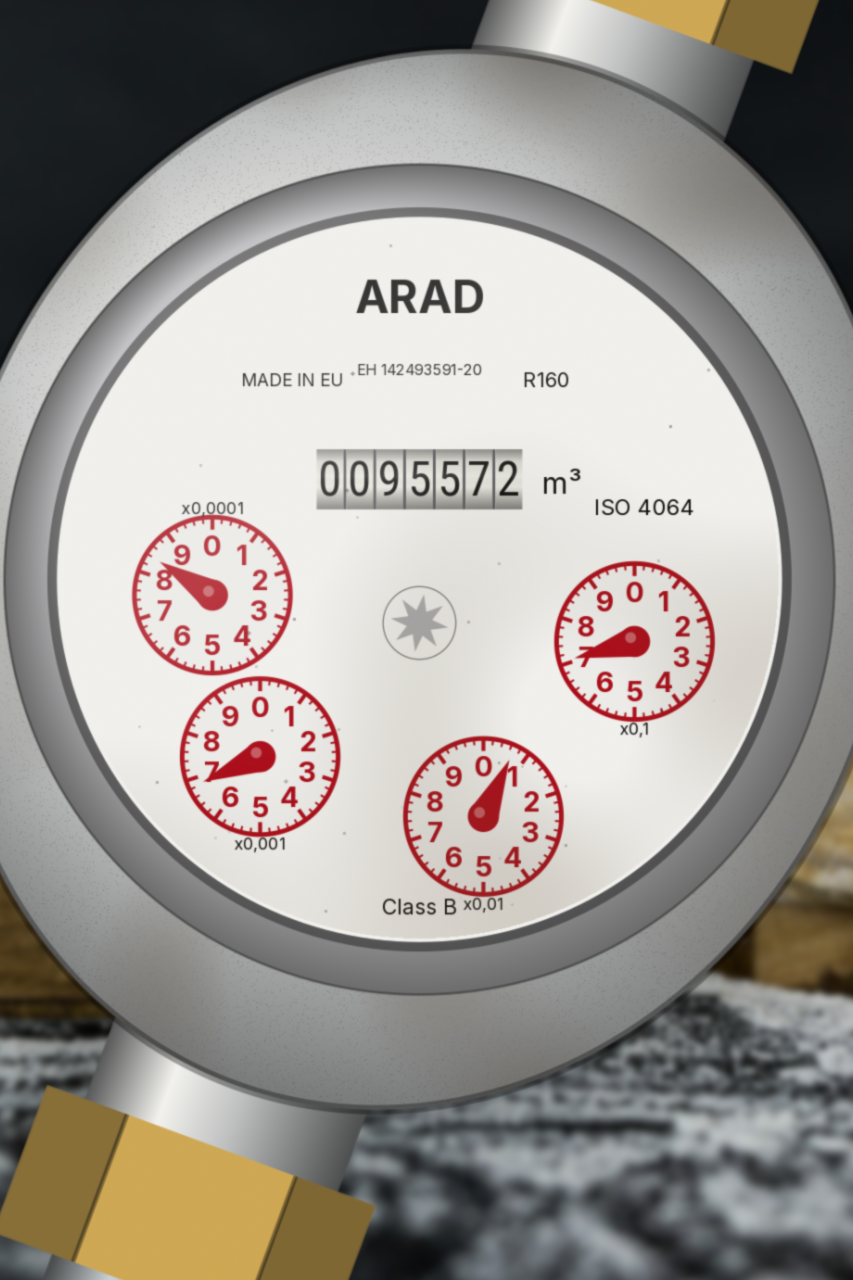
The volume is 95572.7068 m³
